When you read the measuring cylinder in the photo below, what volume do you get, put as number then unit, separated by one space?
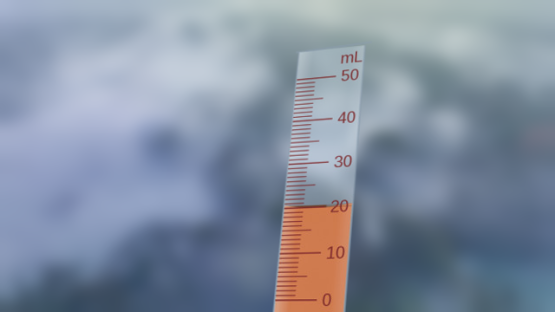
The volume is 20 mL
